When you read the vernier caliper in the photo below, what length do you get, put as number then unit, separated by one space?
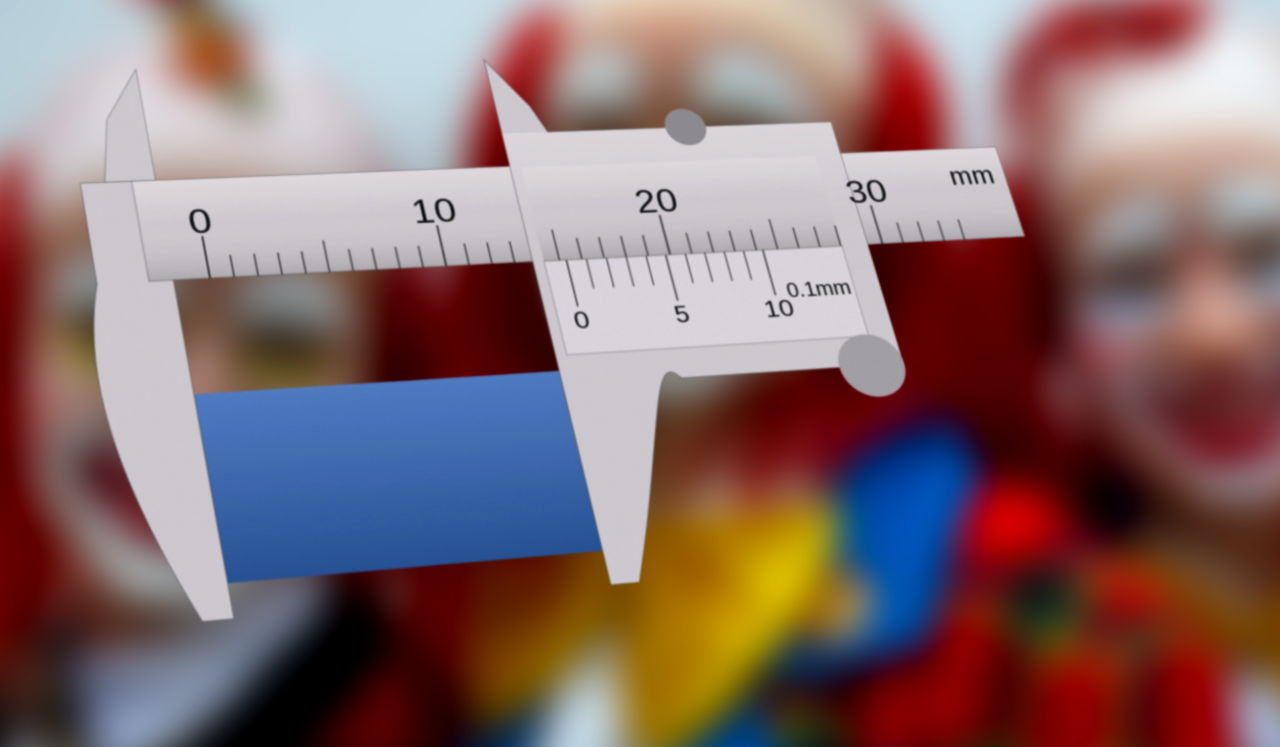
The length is 15.3 mm
